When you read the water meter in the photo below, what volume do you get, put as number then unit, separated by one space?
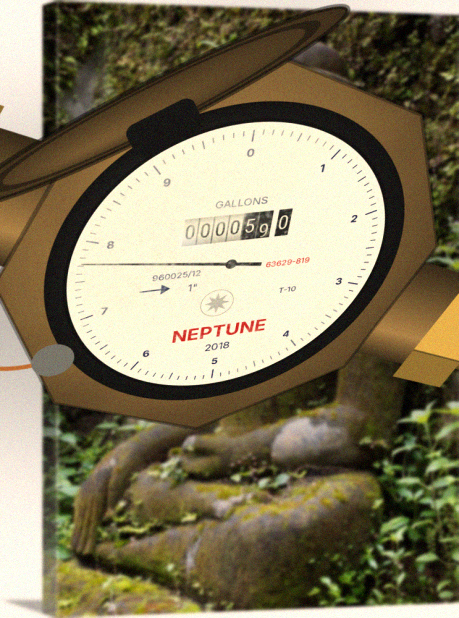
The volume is 587.7 gal
